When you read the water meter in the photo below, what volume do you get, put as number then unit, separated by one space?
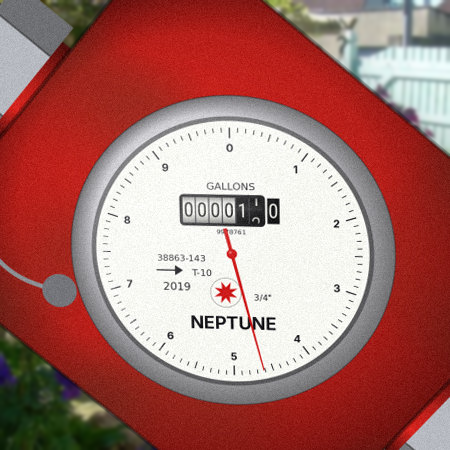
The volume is 114.6 gal
